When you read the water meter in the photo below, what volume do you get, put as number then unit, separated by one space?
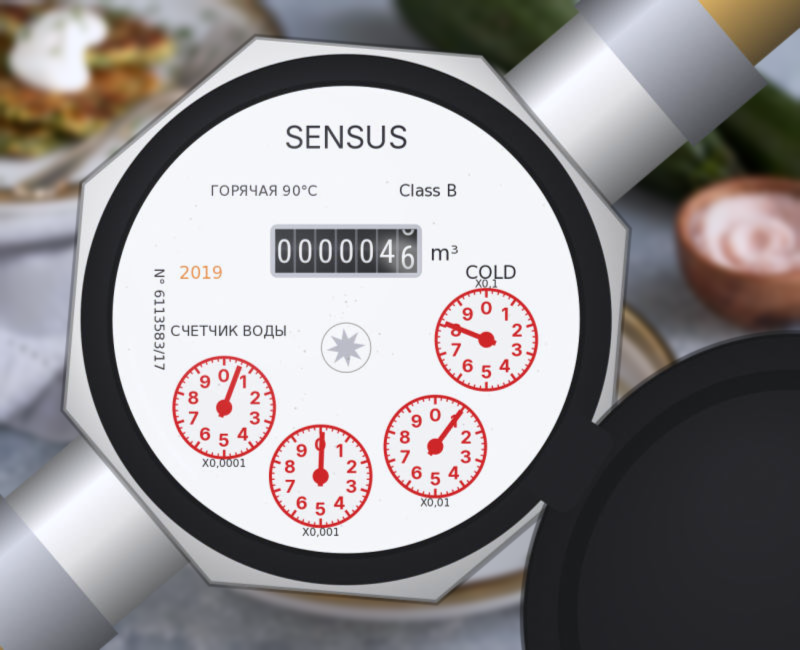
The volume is 45.8100 m³
